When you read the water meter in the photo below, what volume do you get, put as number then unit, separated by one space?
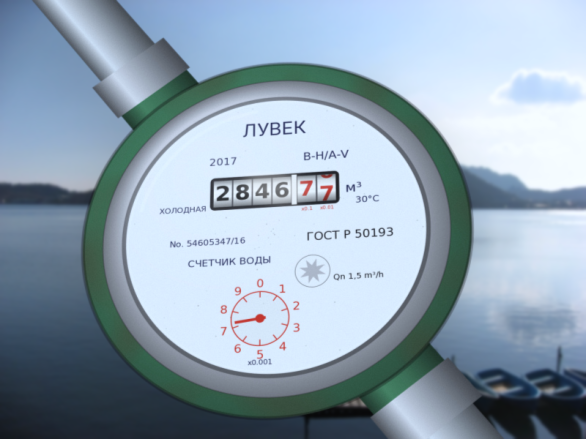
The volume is 2846.767 m³
